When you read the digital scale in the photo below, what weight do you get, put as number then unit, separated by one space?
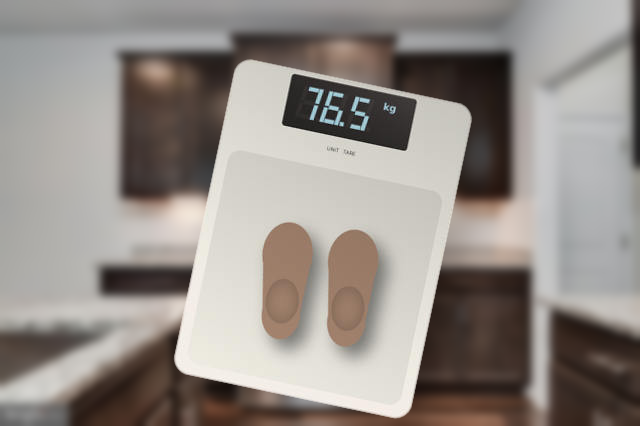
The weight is 76.5 kg
